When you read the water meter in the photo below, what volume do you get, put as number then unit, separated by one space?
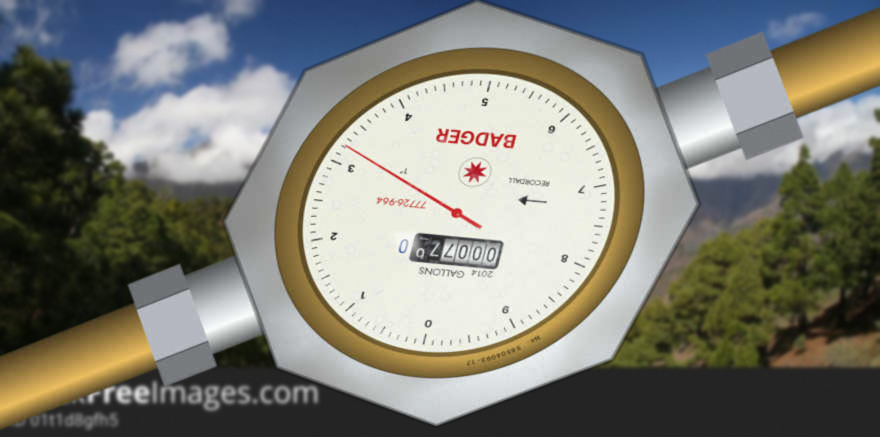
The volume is 7763.2 gal
